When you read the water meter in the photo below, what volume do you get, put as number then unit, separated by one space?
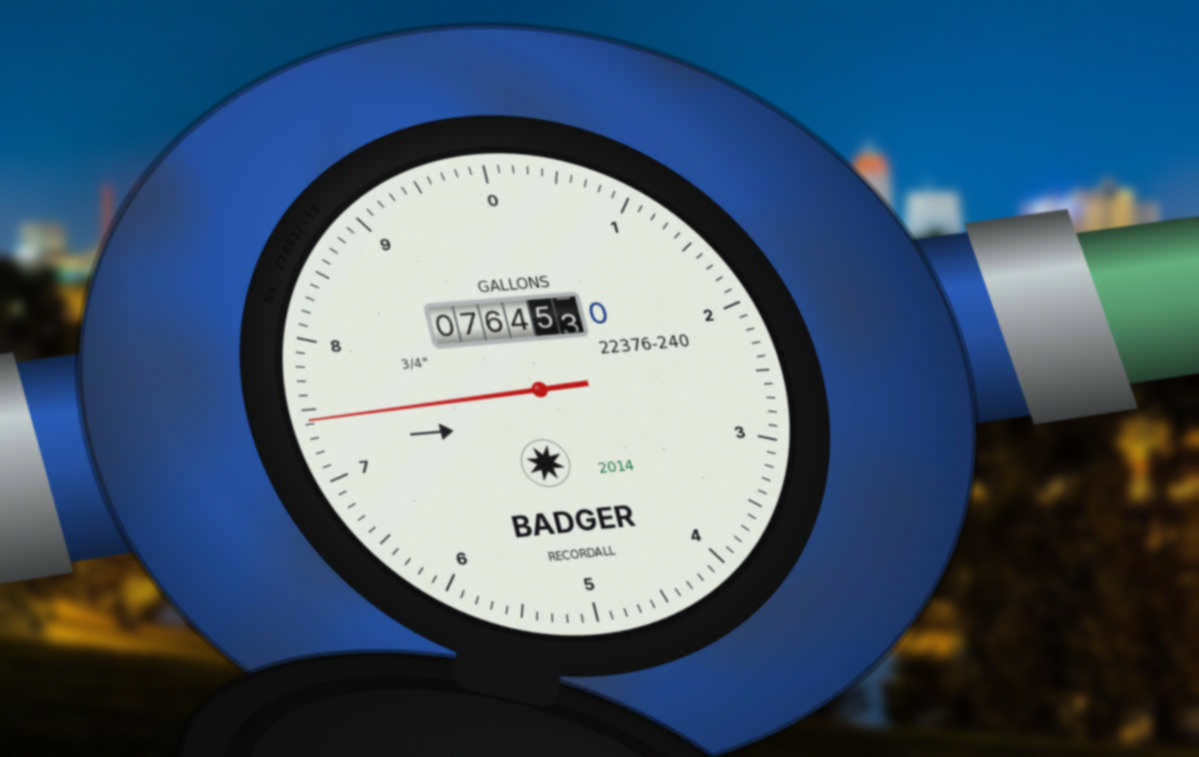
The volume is 764527.4 gal
